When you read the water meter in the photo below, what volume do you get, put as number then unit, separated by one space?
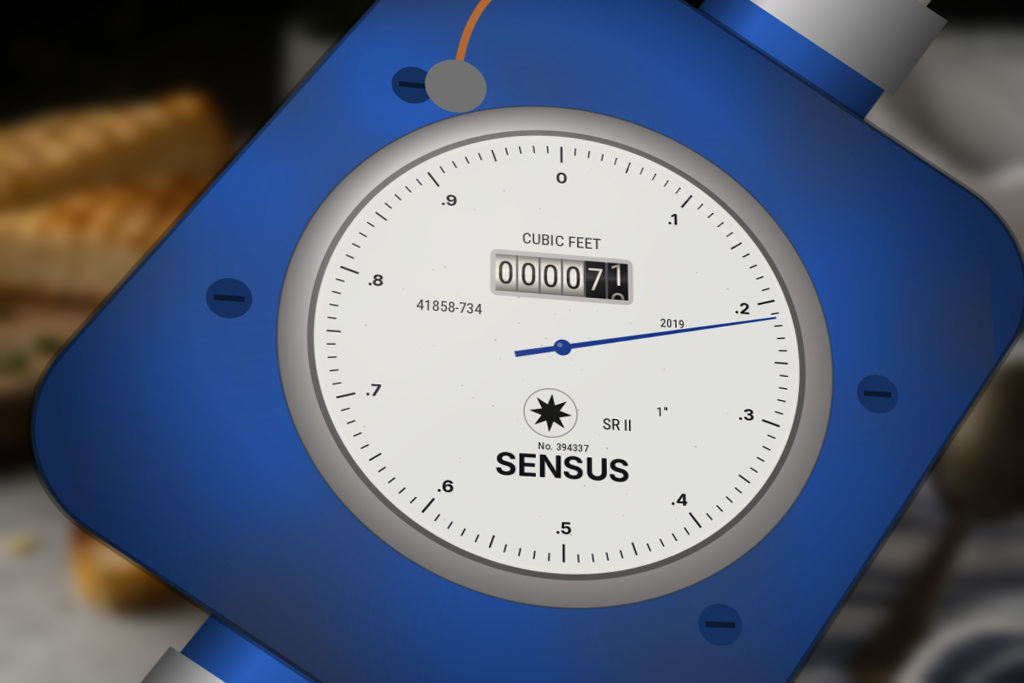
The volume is 71.21 ft³
